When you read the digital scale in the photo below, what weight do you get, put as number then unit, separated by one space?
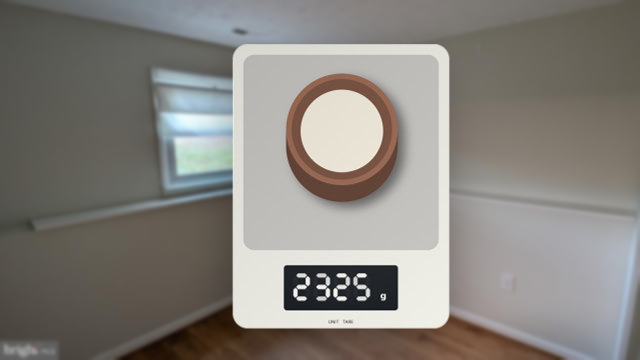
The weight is 2325 g
